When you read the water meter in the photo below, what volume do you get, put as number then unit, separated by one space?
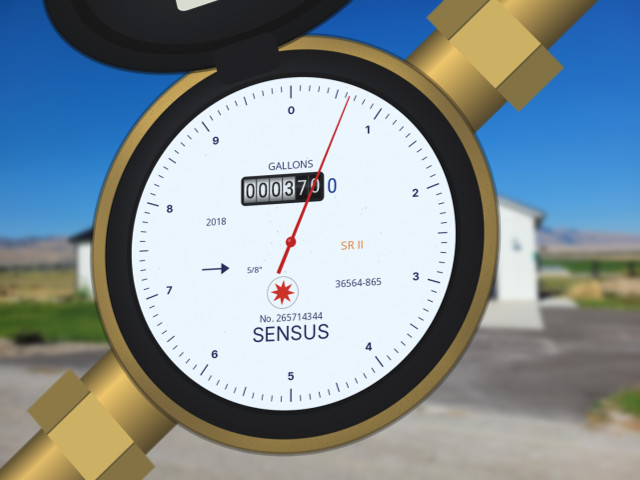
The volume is 3700.6 gal
